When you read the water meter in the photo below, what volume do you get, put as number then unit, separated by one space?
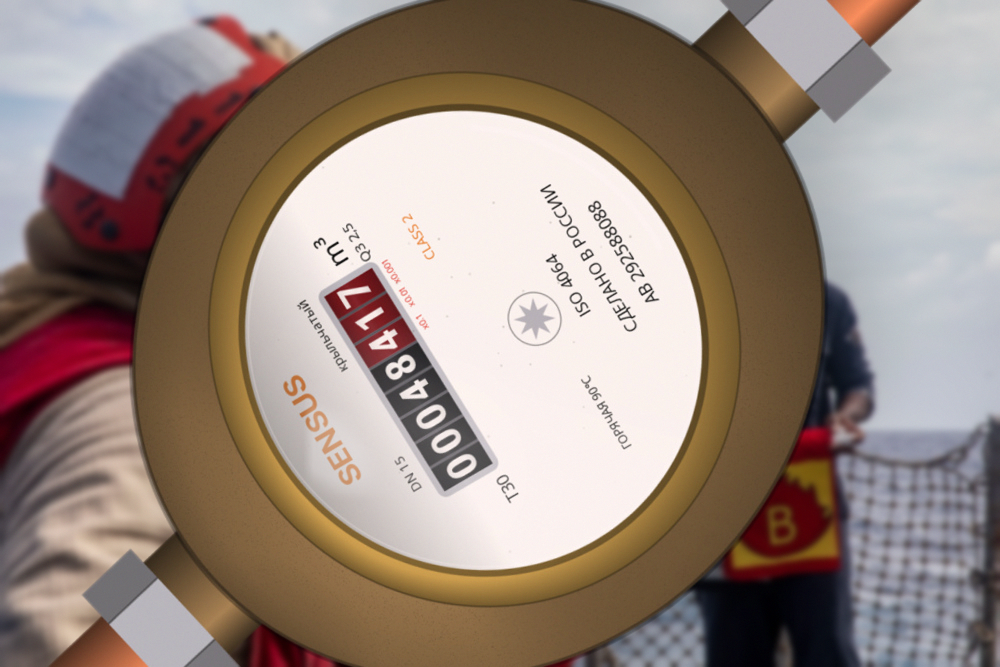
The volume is 48.417 m³
